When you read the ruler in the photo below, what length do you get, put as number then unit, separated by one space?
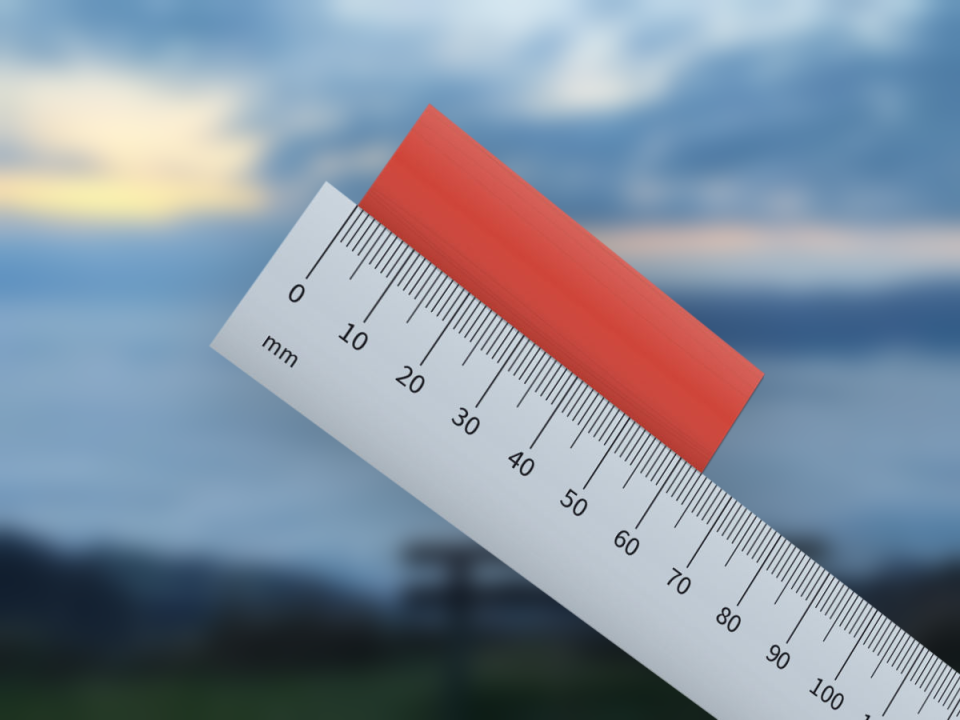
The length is 64 mm
